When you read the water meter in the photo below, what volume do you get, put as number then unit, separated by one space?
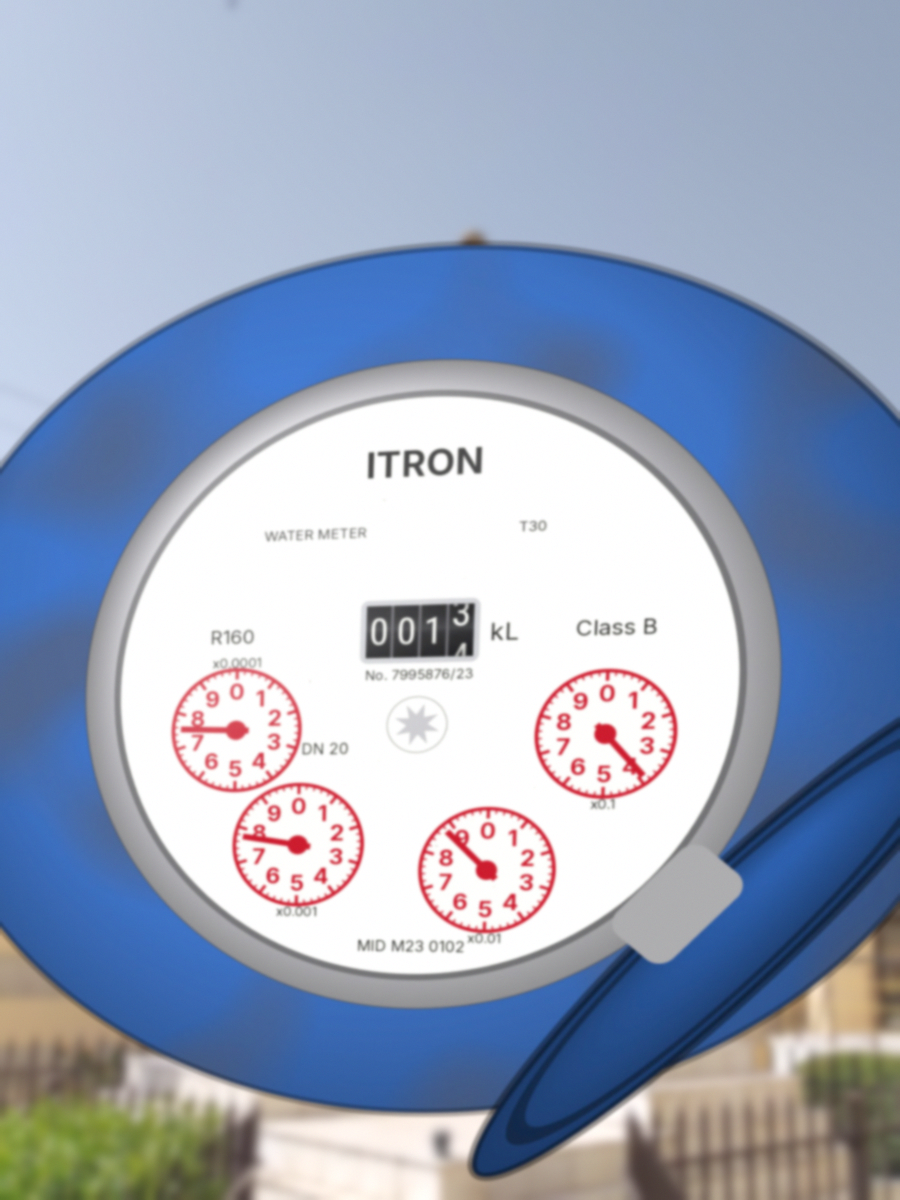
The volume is 13.3877 kL
